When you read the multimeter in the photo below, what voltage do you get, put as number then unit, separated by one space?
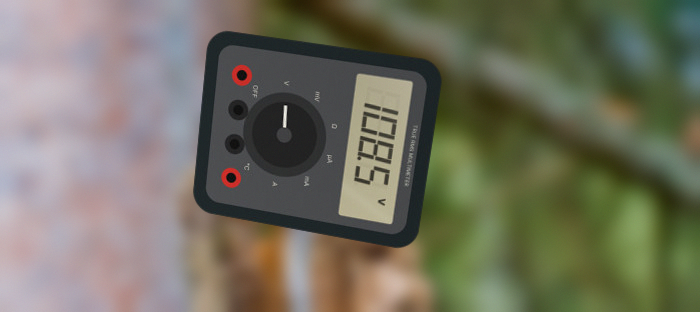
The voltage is 108.5 V
